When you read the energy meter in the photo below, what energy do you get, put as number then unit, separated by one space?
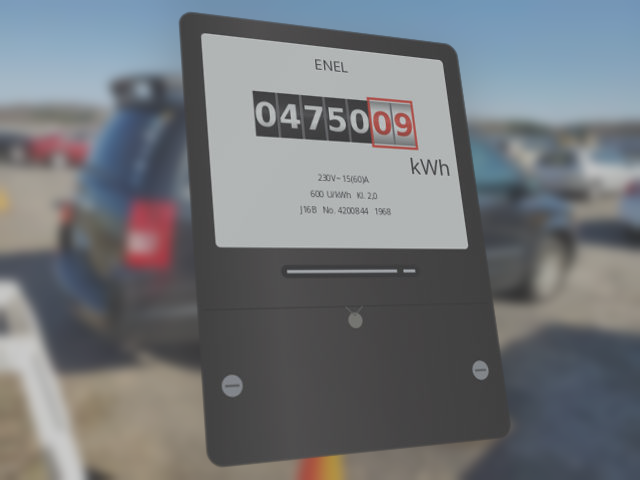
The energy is 4750.09 kWh
